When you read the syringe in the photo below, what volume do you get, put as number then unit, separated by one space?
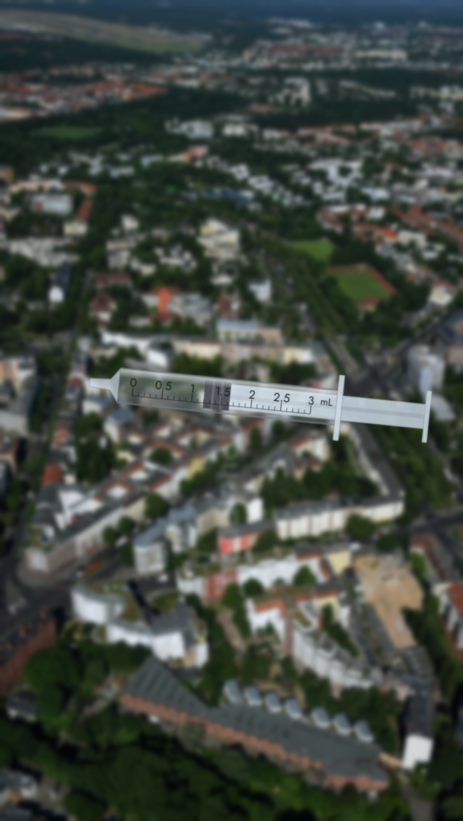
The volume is 1.2 mL
